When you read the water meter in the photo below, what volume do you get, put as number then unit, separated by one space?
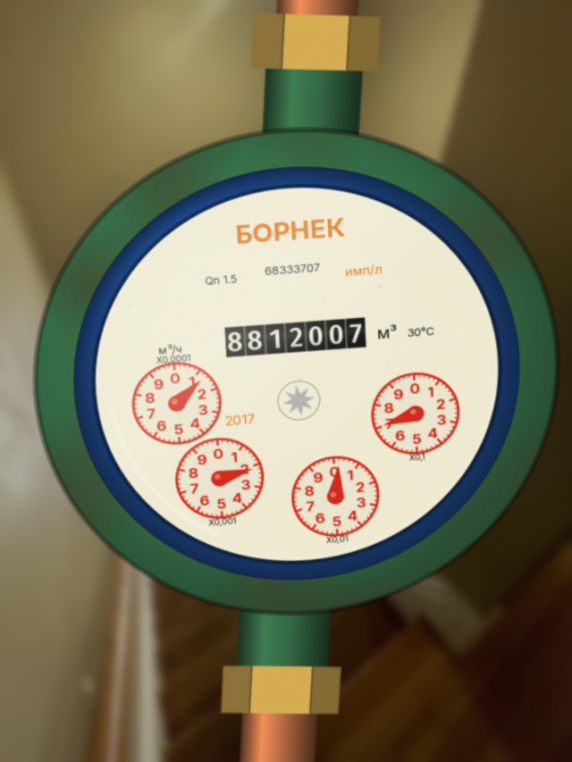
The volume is 8812007.7021 m³
